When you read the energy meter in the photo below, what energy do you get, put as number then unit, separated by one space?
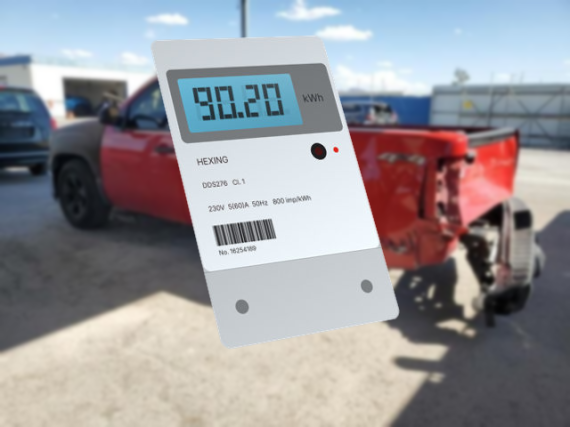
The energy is 90.20 kWh
